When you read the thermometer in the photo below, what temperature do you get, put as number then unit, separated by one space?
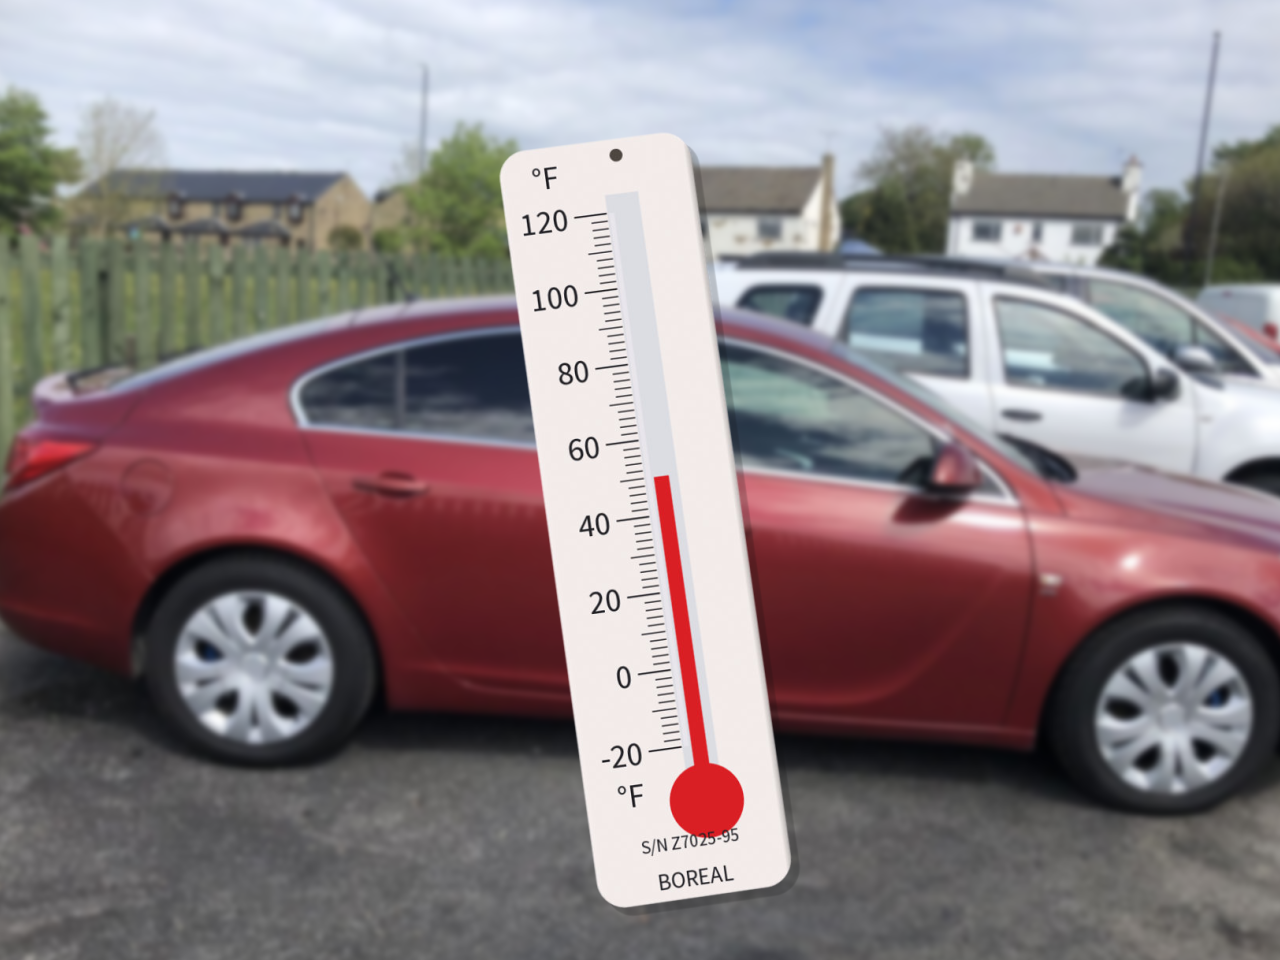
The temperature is 50 °F
